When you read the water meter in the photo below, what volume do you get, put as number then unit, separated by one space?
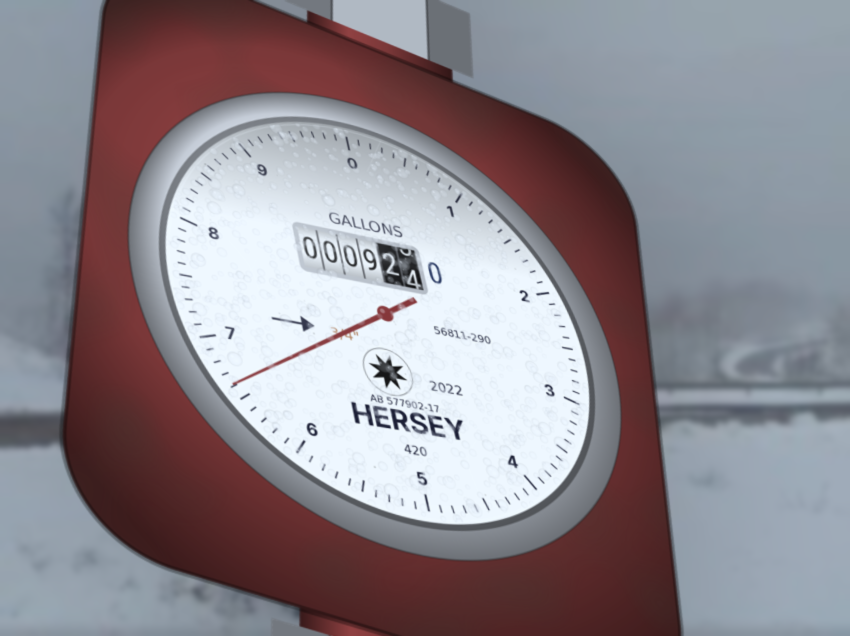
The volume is 9236.6 gal
